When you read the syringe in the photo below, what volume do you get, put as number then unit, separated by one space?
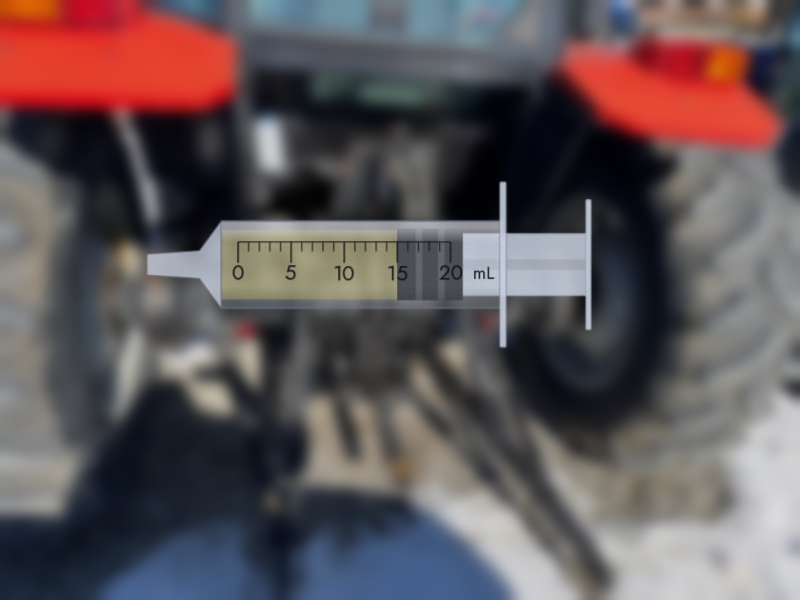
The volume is 15 mL
